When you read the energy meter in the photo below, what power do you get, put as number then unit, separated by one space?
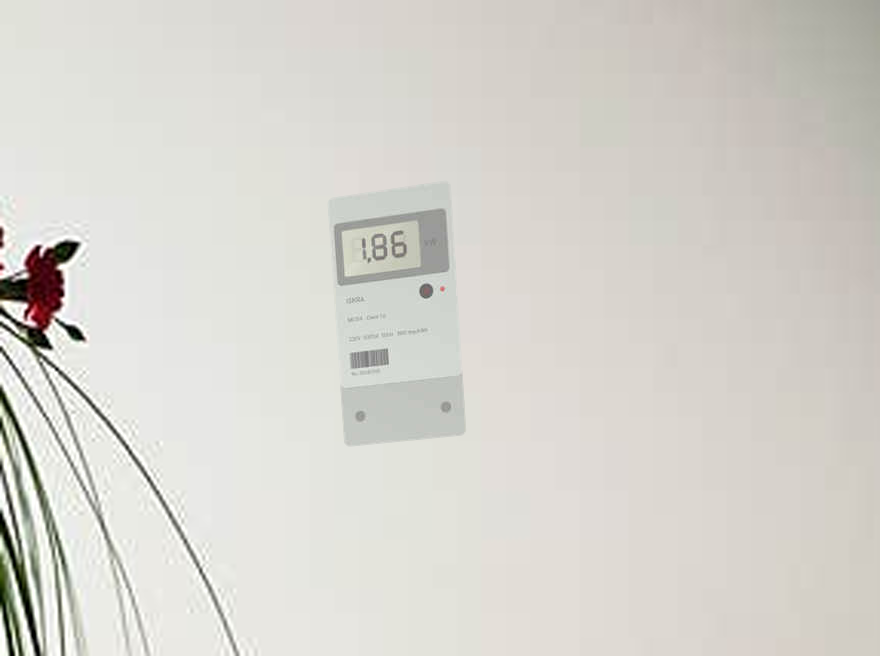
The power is 1.86 kW
